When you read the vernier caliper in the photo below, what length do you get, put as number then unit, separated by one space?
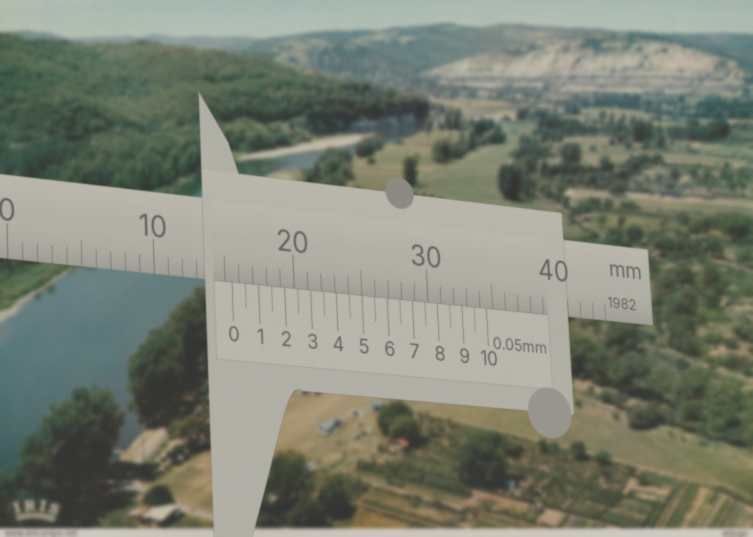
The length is 15.5 mm
